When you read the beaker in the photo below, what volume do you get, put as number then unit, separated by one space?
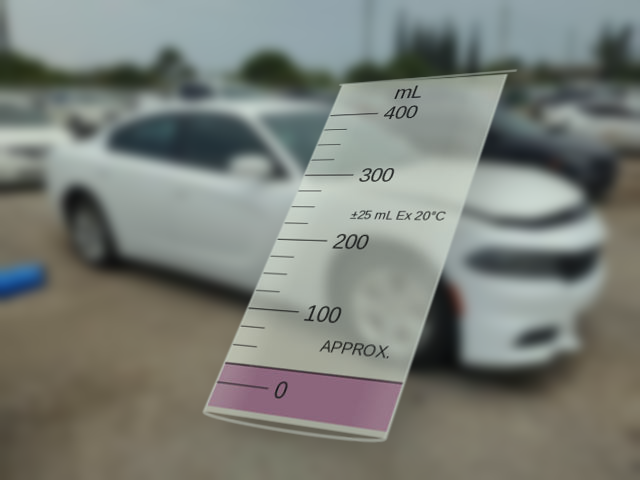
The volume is 25 mL
